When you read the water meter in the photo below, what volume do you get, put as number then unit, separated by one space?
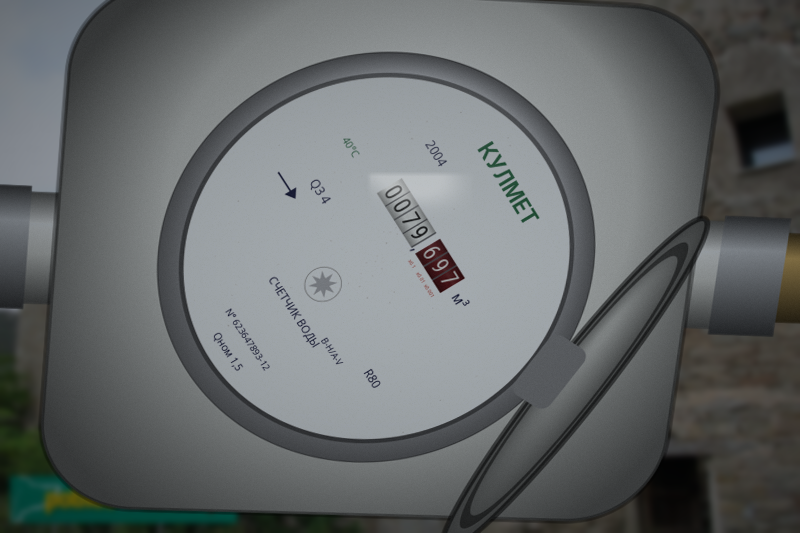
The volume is 79.697 m³
